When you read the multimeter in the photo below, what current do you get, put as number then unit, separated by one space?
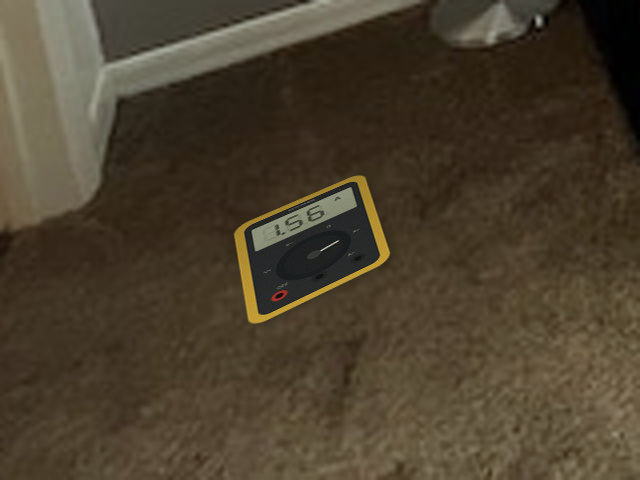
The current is 1.56 A
